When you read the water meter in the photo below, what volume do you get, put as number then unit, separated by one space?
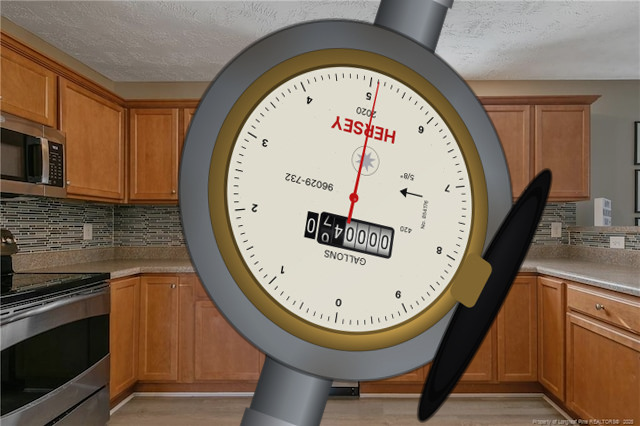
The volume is 465.1 gal
